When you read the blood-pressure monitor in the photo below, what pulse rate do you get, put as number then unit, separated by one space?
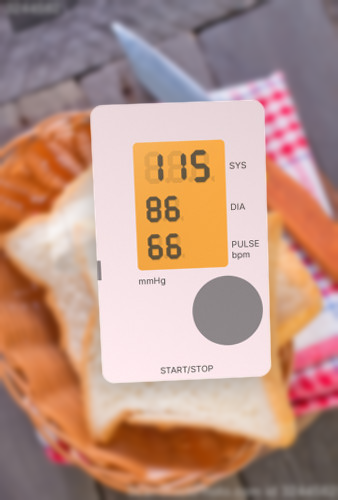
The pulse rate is 66 bpm
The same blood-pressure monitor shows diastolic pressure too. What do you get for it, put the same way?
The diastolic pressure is 86 mmHg
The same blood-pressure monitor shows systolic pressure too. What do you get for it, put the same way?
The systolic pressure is 115 mmHg
